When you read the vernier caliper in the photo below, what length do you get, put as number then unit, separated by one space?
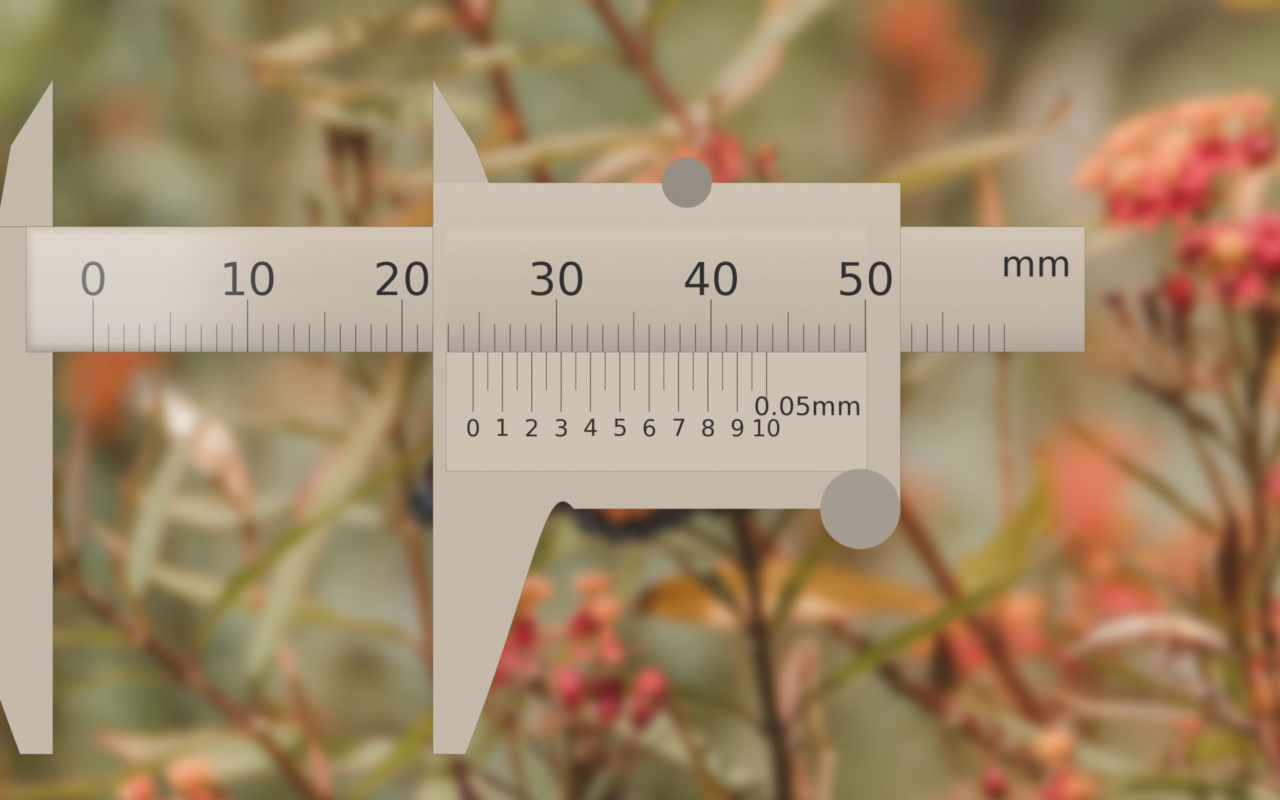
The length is 24.6 mm
